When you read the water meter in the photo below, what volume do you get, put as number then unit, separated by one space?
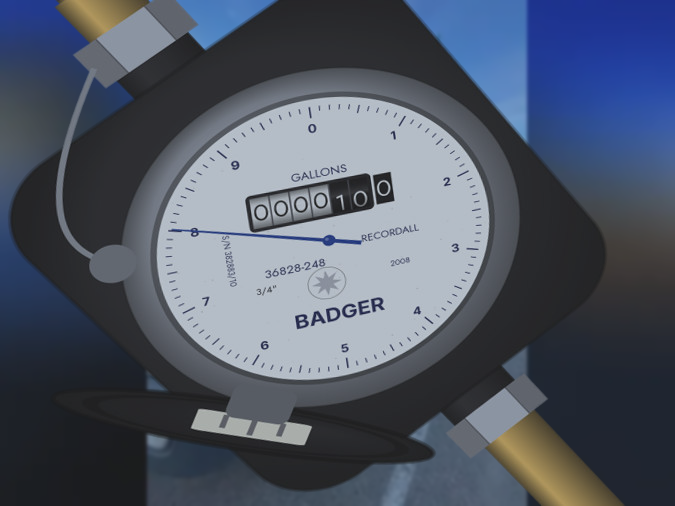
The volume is 98.0 gal
